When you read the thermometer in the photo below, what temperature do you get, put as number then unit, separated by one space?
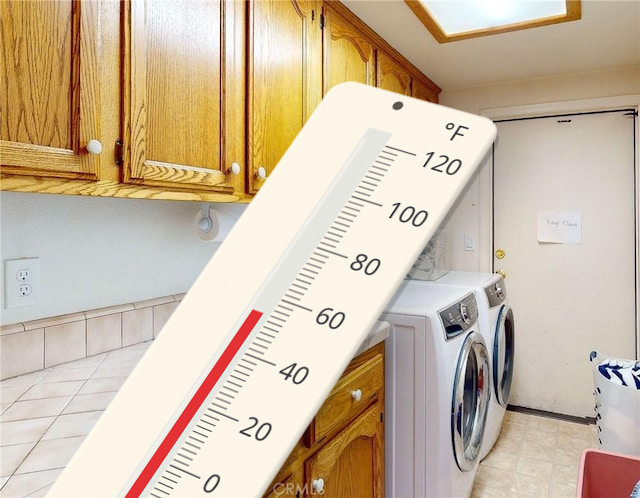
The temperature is 54 °F
